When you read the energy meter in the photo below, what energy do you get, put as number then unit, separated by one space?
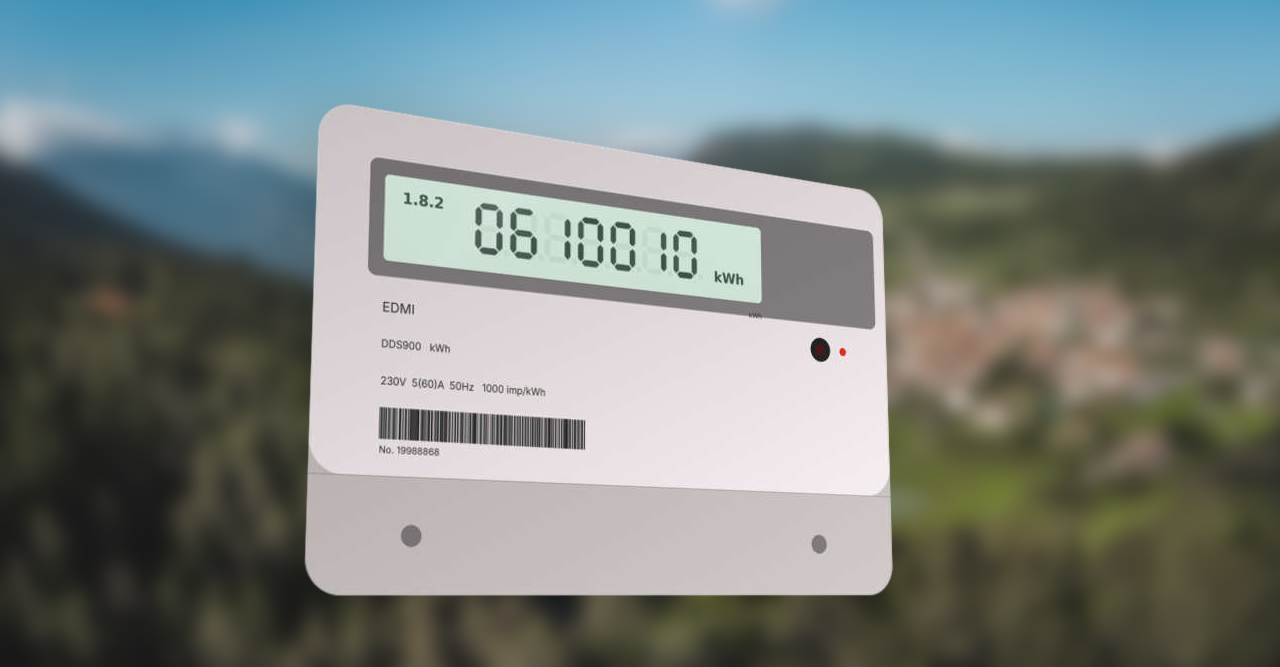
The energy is 610010 kWh
